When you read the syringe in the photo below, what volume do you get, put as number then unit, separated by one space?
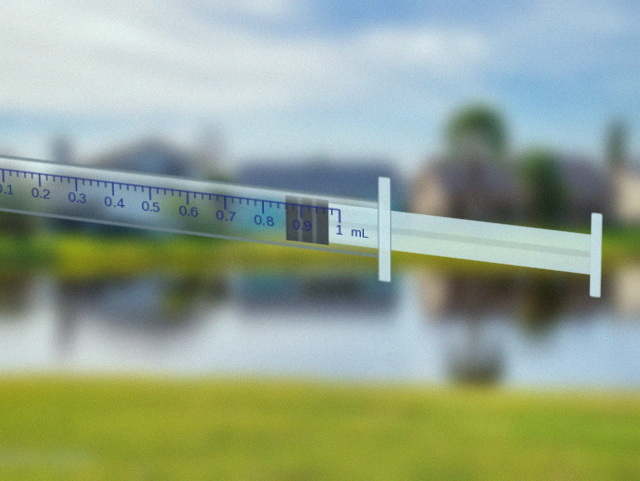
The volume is 0.86 mL
